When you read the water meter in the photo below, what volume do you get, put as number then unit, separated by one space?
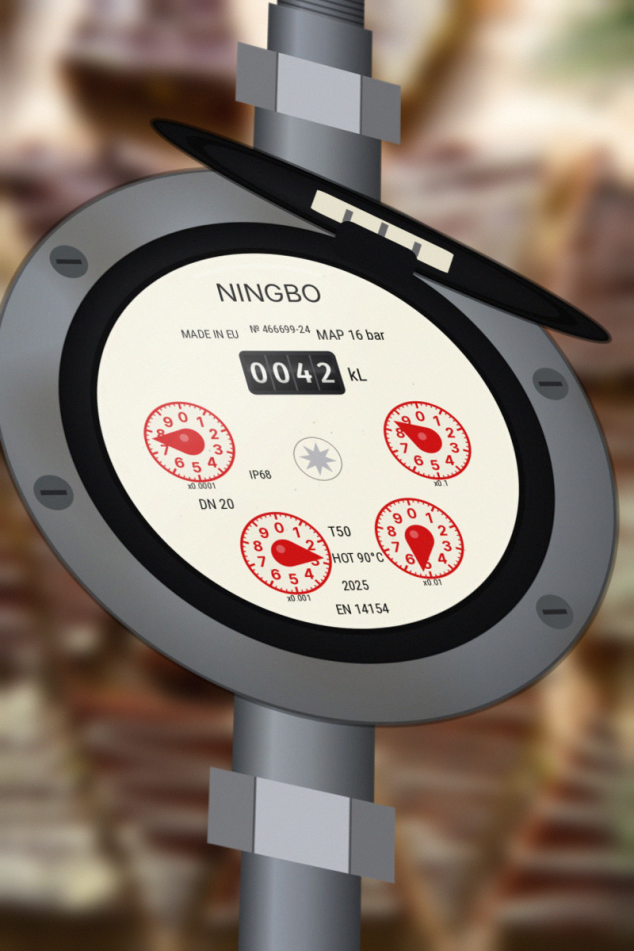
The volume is 42.8527 kL
